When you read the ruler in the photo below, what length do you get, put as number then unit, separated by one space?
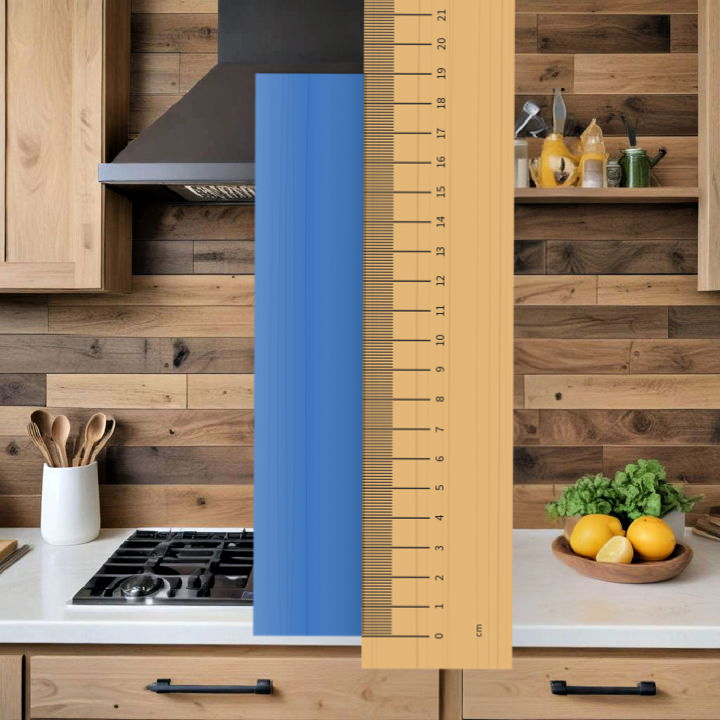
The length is 19 cm
